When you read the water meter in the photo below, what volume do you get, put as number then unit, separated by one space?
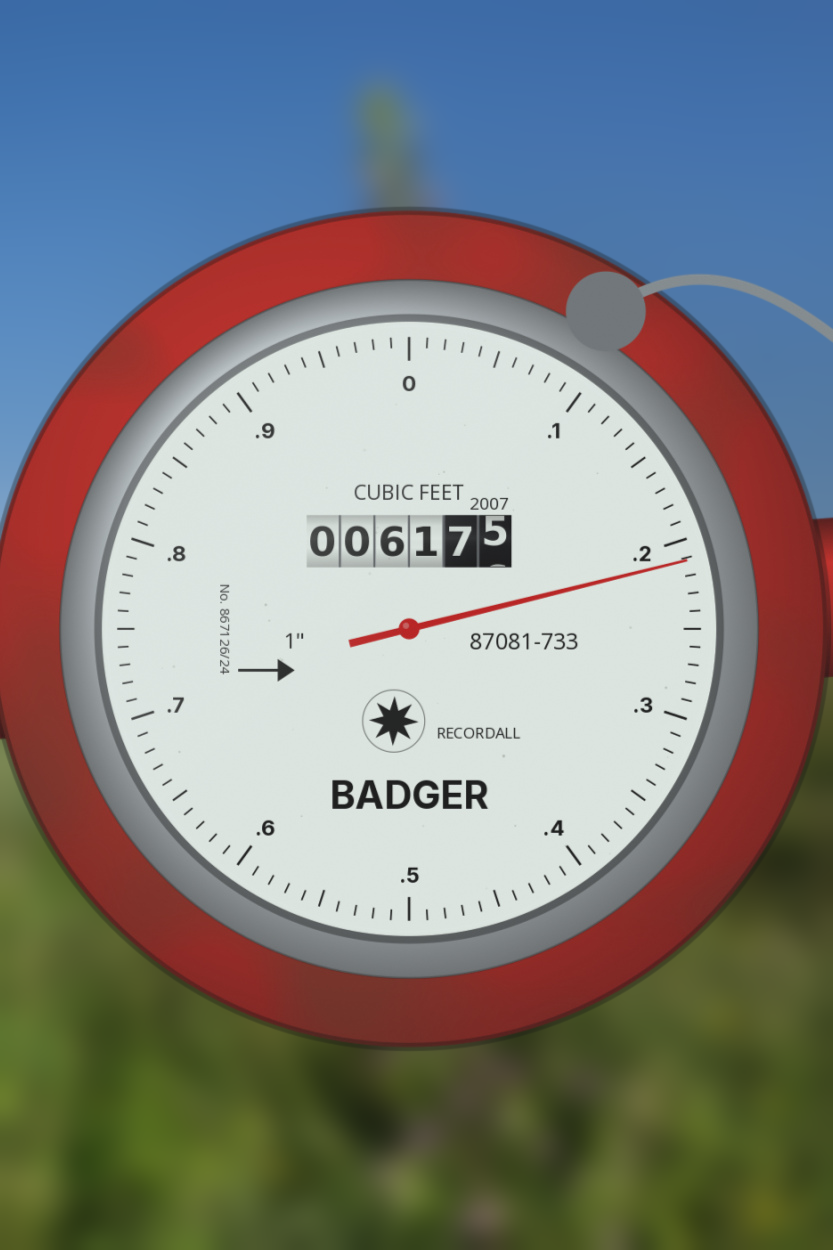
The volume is 6175.21 ft³
